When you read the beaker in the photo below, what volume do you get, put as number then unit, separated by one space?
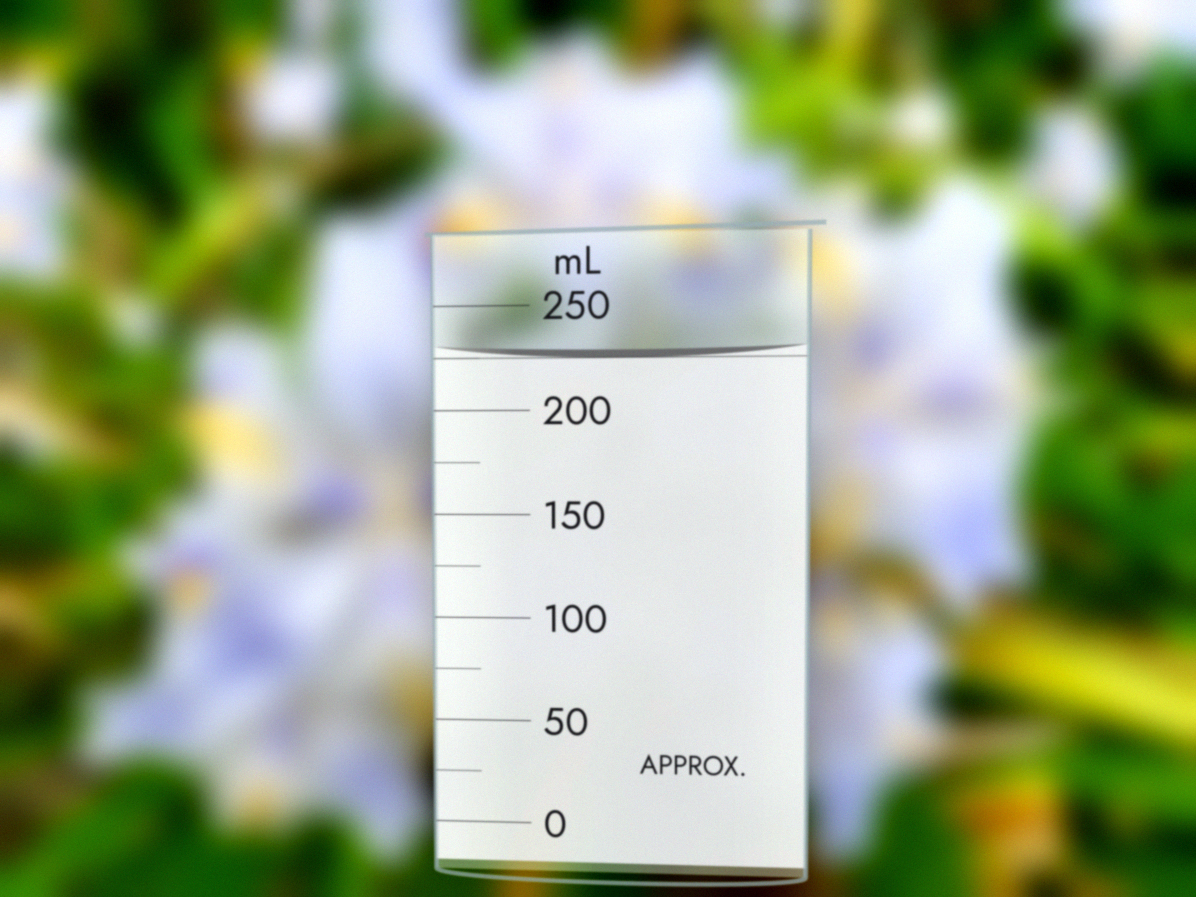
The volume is 225 mL
